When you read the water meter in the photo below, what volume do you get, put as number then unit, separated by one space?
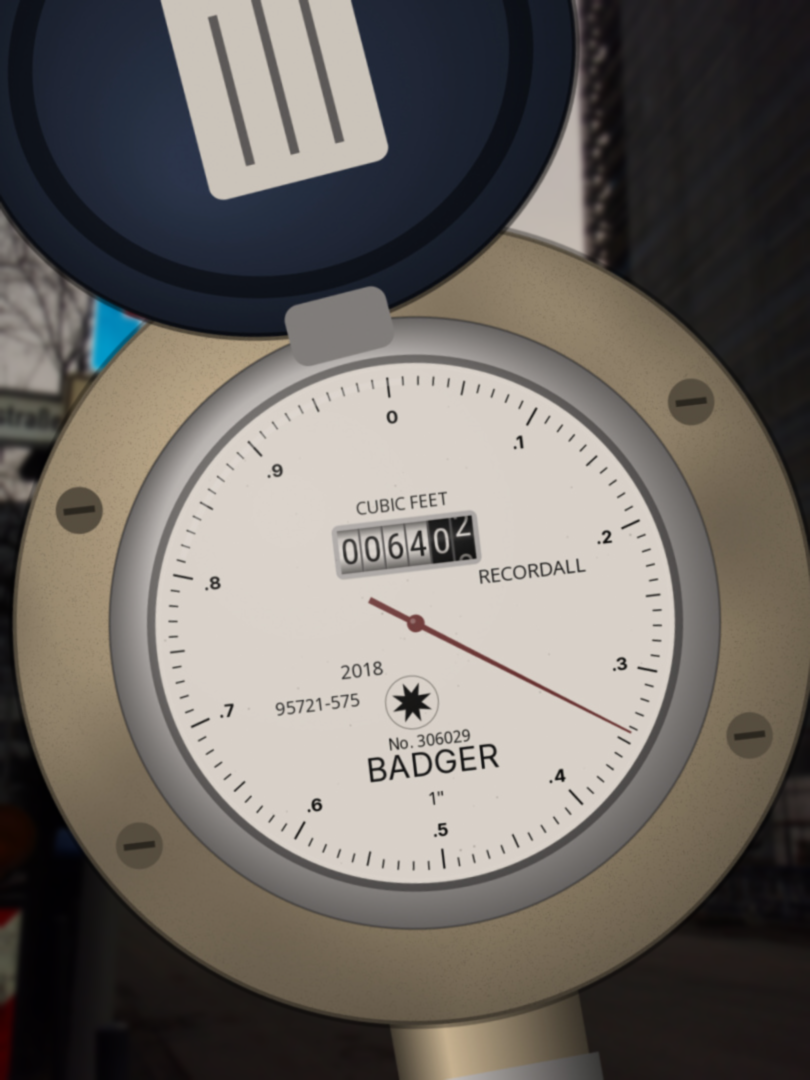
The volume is 6402.34 ft³
